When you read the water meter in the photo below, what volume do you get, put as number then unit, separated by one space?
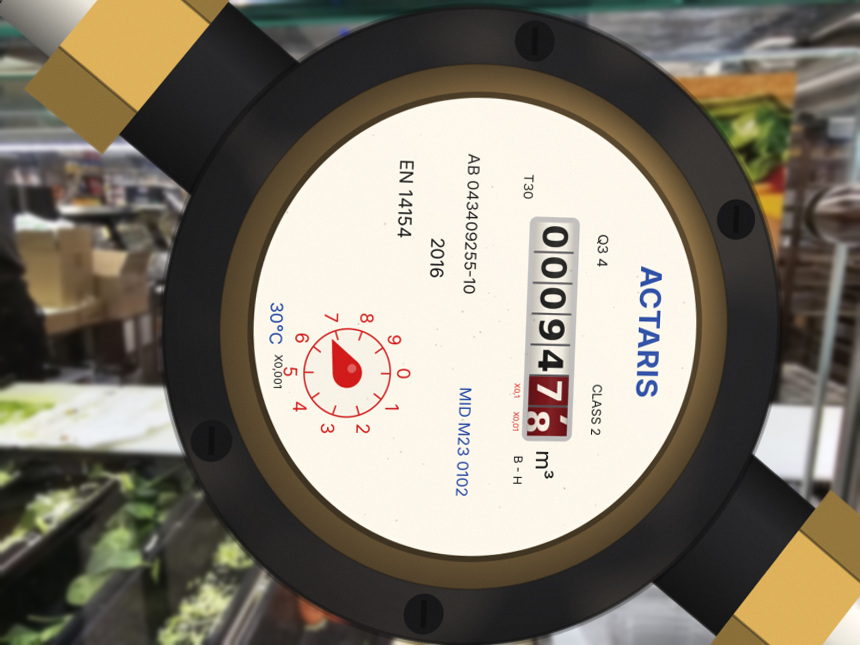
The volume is 94.776 m³
